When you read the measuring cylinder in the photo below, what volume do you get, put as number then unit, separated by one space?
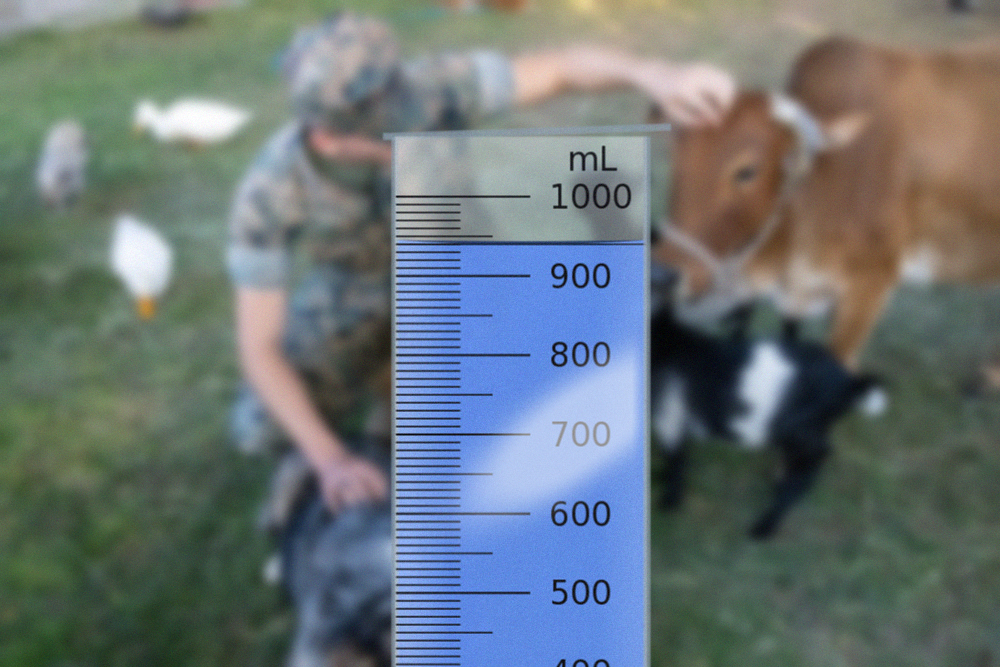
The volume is 940 mL
